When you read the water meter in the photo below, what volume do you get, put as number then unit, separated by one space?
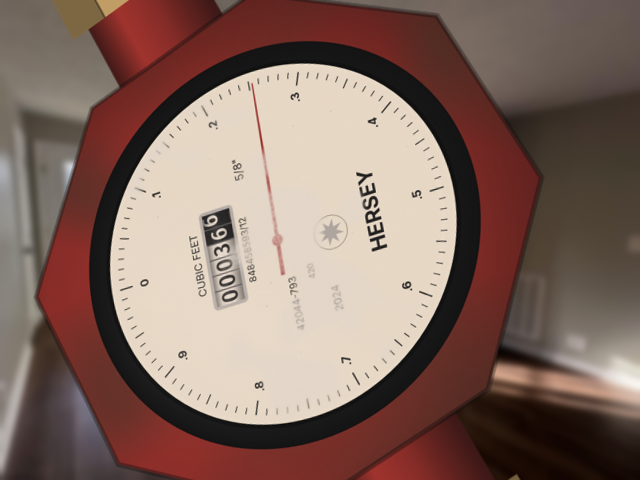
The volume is 366.25 ft³
